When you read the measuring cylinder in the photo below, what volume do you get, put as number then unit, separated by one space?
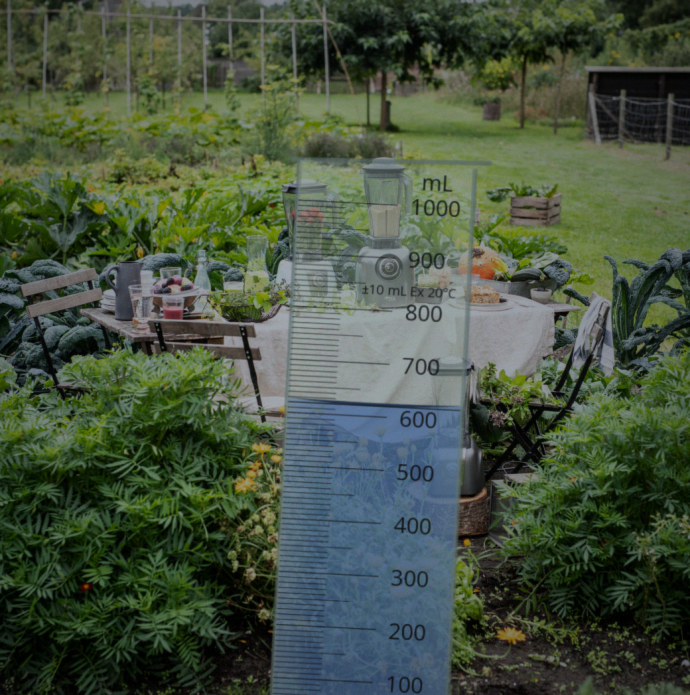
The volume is 620 mL
